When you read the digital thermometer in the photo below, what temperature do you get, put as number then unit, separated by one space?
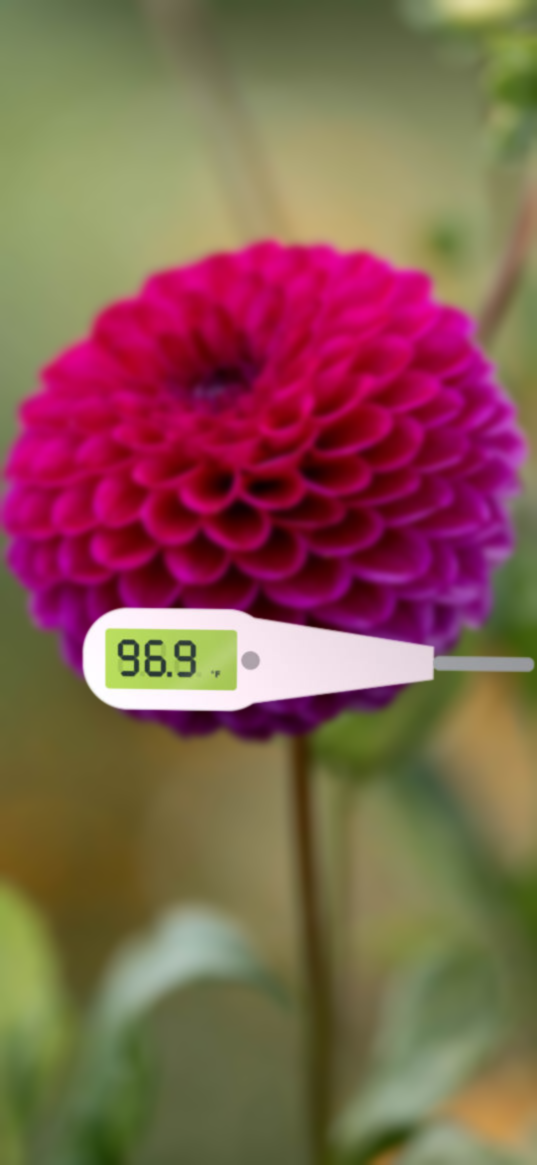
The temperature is 96.9 °F
